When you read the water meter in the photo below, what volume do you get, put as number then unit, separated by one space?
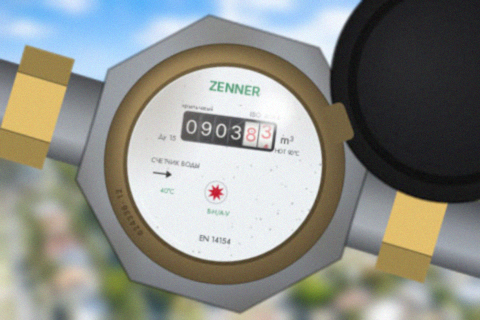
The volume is 903.83 m³
